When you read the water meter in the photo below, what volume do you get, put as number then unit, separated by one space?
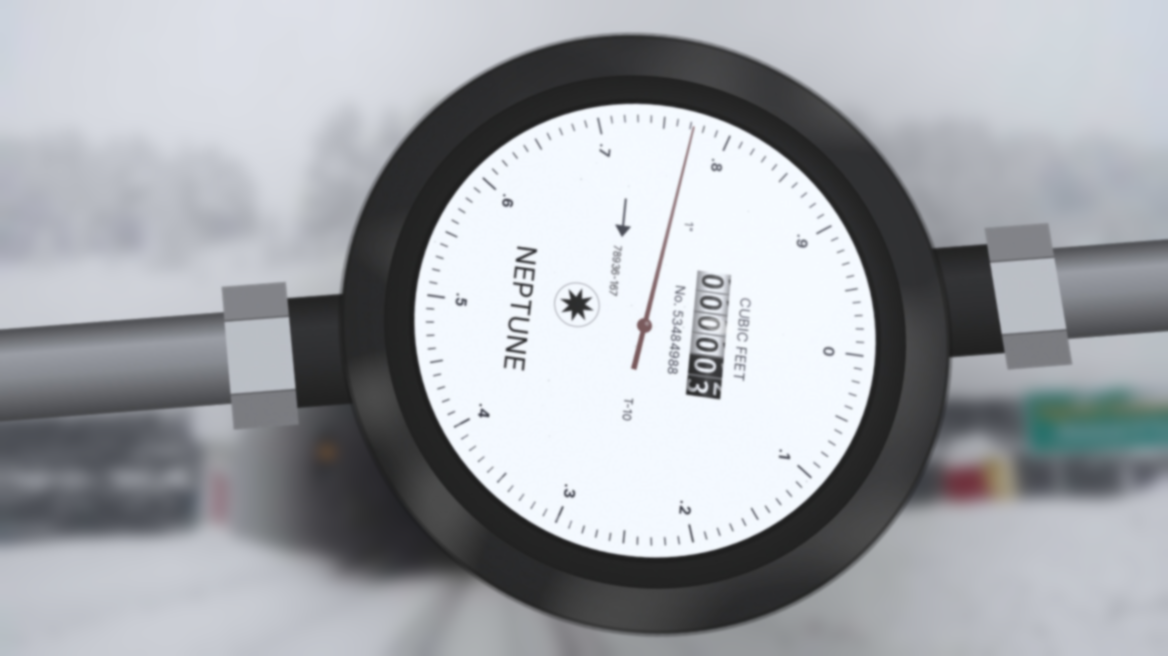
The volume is 2.77 ft³
